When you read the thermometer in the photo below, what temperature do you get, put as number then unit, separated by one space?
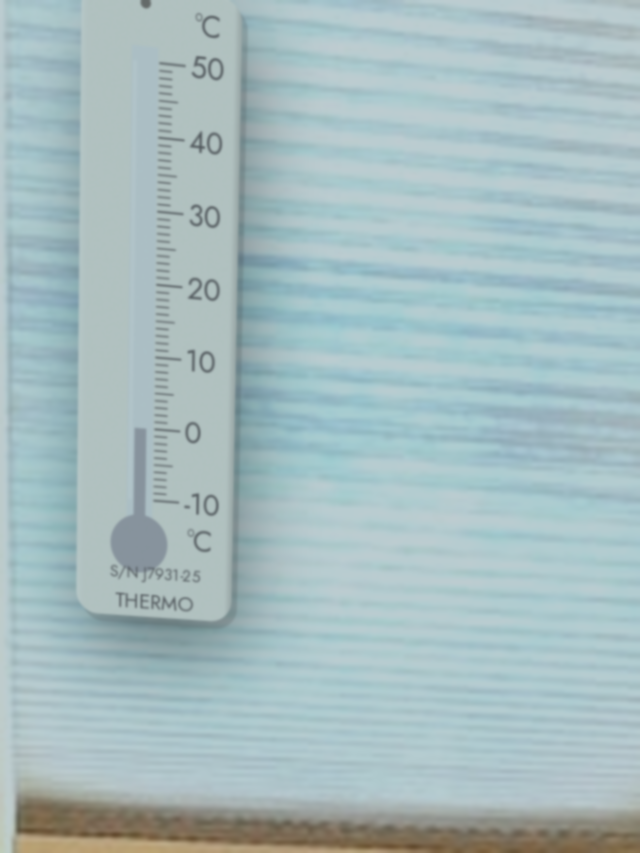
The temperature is 0 °C
